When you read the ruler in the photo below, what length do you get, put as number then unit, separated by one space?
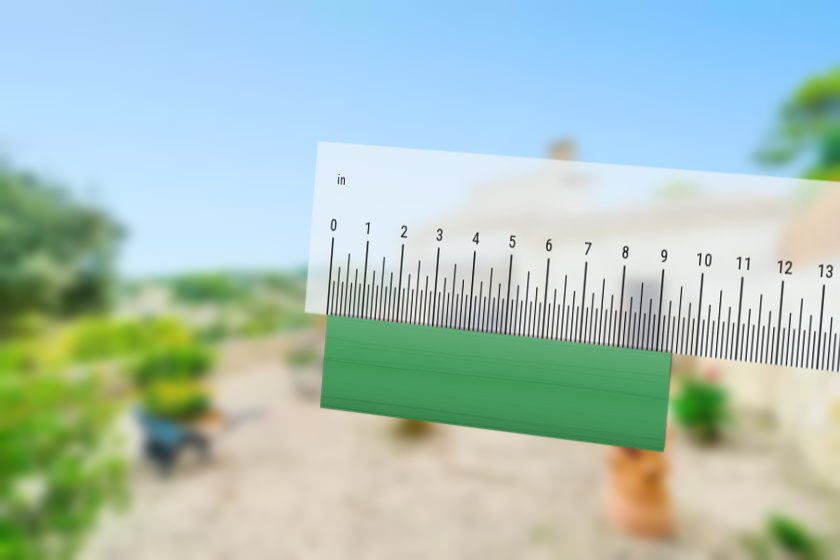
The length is 9.375 in
